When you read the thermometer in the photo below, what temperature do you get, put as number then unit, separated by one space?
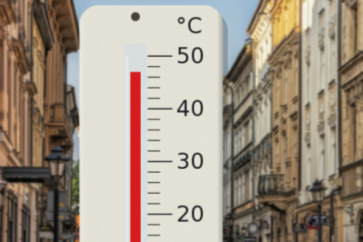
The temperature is 47 °C
